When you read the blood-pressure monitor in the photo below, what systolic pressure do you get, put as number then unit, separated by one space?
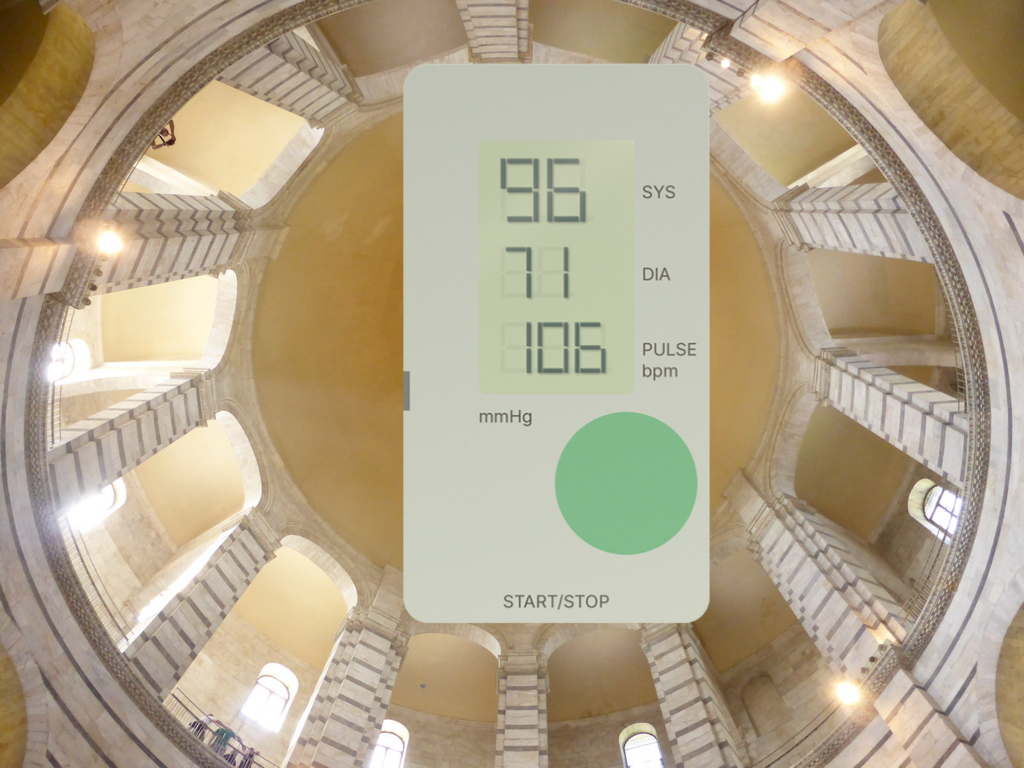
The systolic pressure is 96 mmHg
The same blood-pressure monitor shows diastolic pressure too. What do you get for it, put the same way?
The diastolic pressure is 71 mmHg
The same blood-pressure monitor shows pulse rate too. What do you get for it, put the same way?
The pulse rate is 106 bpm
